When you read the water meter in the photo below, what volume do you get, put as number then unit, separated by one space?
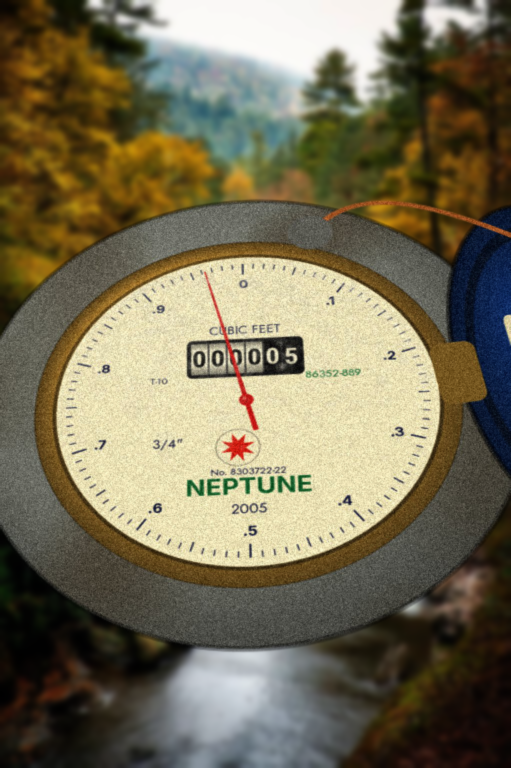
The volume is 4.96 ft³
